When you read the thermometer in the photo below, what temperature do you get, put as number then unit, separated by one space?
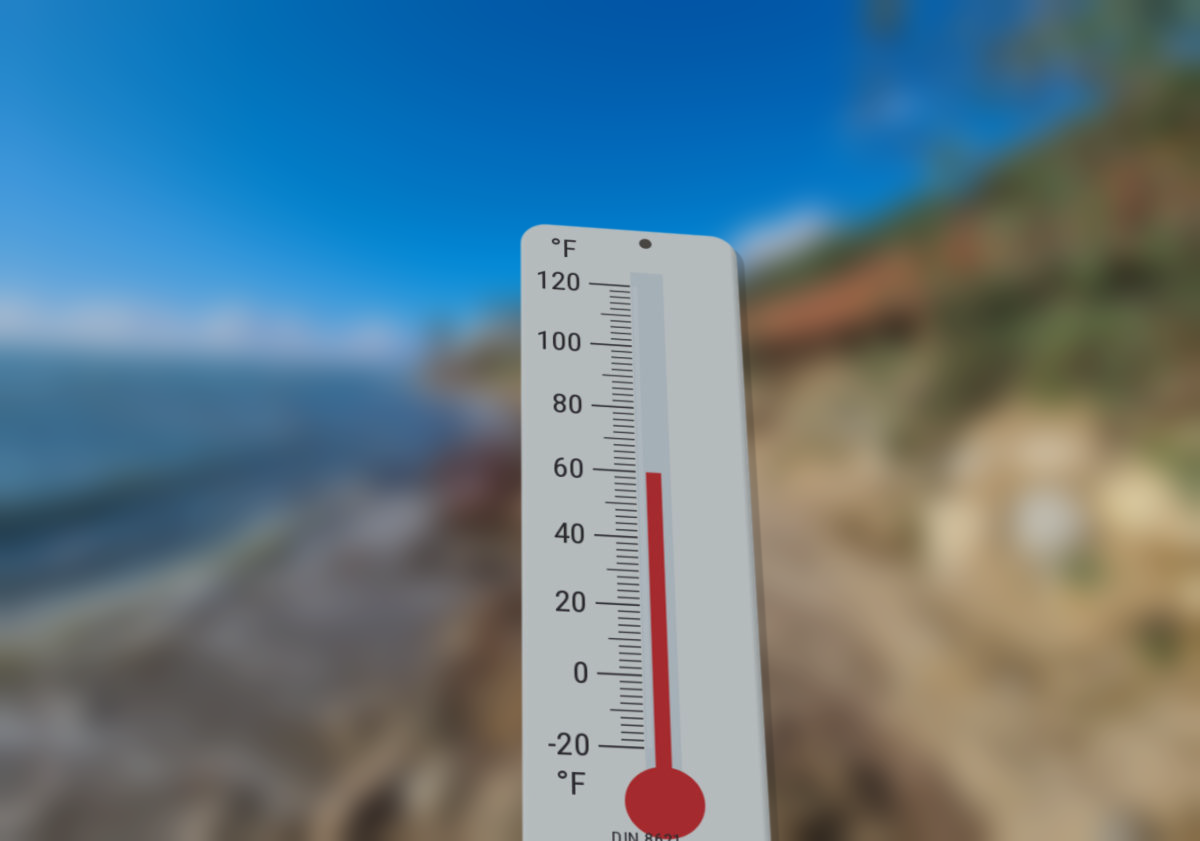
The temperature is 60 °F
